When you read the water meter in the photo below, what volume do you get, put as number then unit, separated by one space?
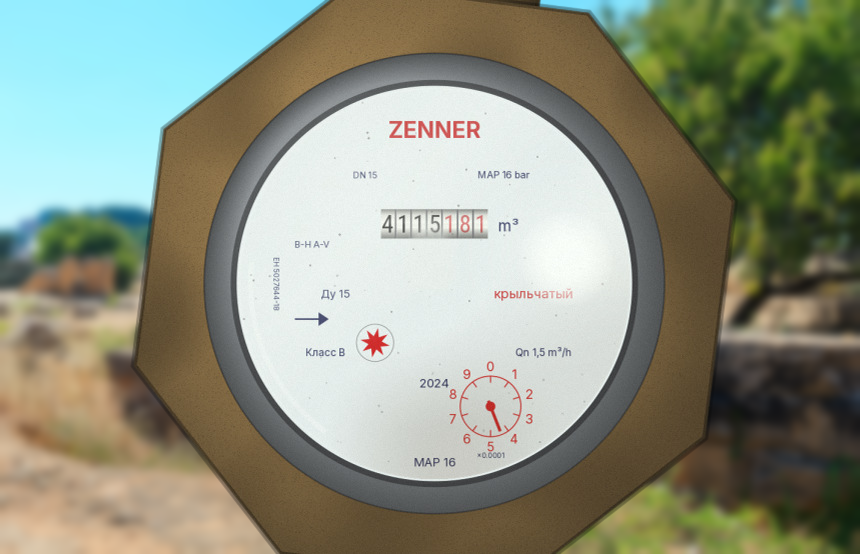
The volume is 4115.1814 m³
